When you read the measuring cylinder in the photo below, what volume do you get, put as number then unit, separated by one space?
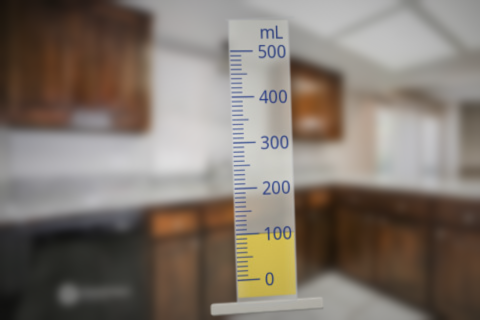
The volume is 100 mL
